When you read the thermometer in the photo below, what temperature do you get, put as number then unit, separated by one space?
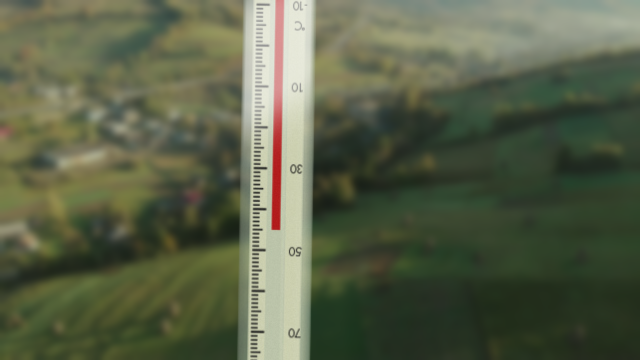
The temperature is 45 °C
